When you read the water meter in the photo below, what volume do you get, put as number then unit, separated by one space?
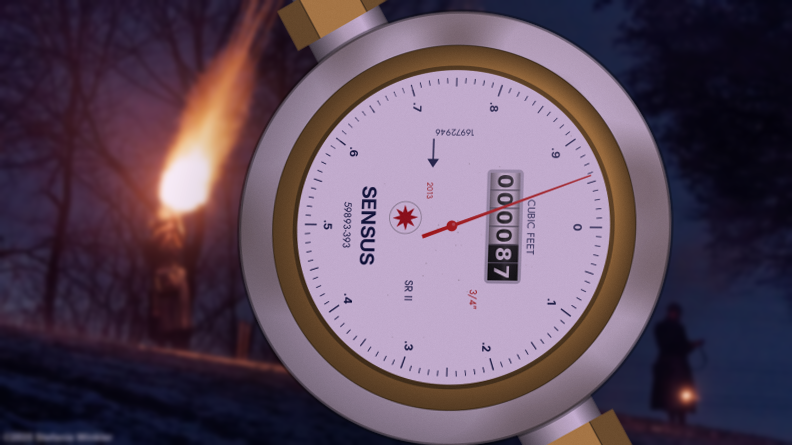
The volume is 86.94 ft³
